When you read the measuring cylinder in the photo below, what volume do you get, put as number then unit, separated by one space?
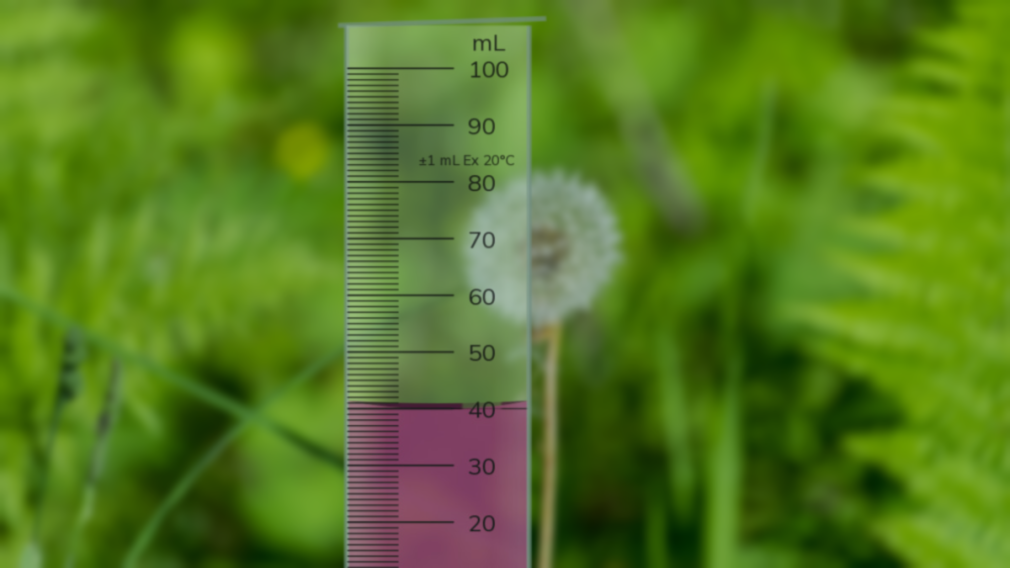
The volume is 40 mL
